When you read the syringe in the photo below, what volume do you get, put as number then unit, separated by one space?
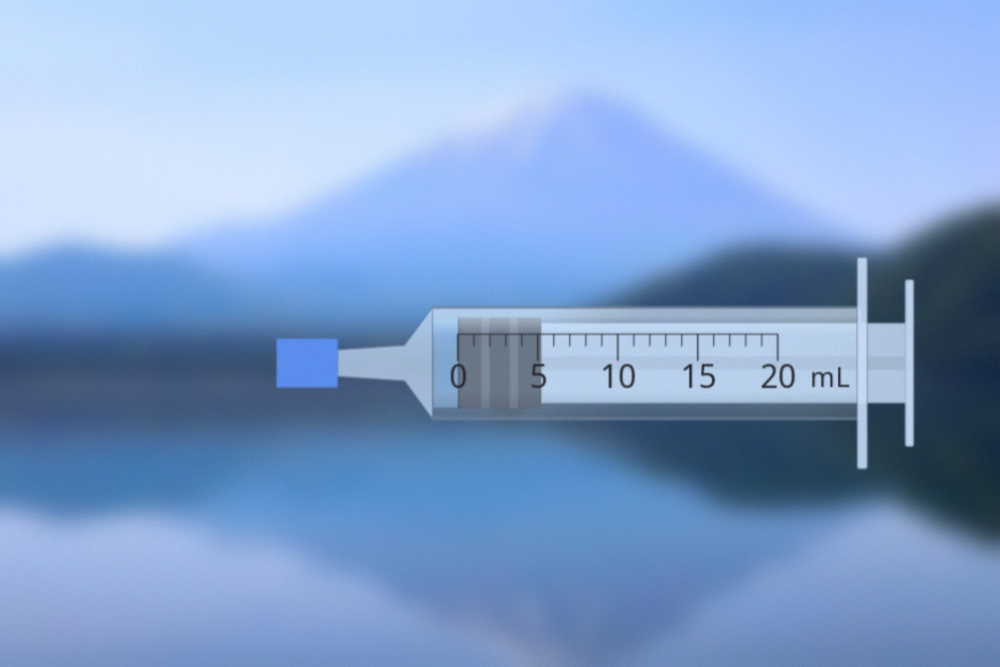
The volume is 0 mL
